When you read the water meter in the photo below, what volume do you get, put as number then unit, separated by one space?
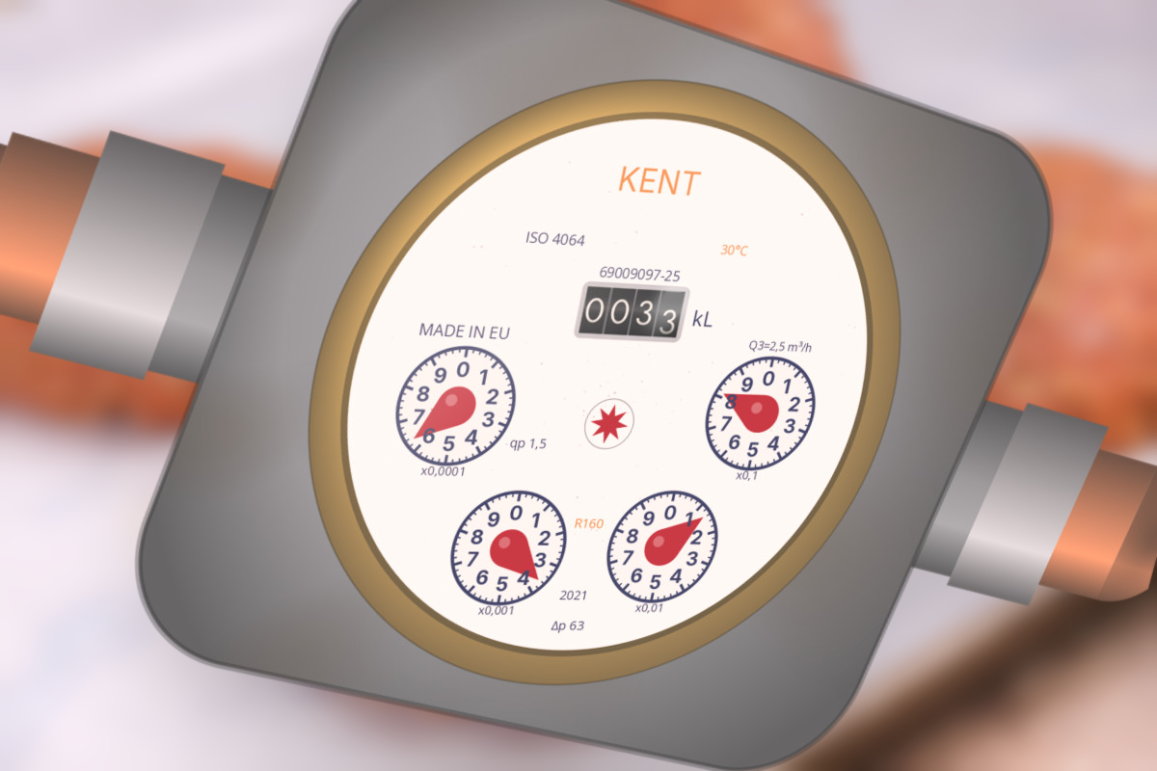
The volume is 32.8136 kL
